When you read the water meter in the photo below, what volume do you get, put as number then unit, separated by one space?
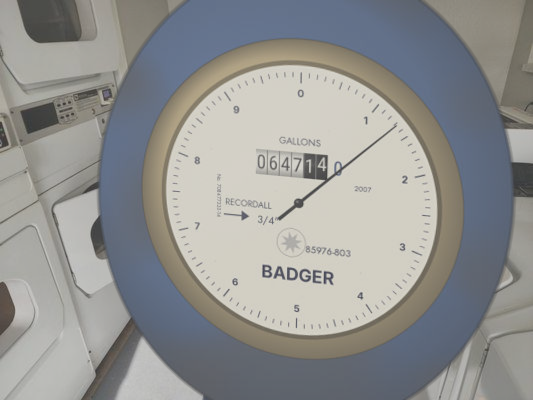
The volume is 647141.3 gal
